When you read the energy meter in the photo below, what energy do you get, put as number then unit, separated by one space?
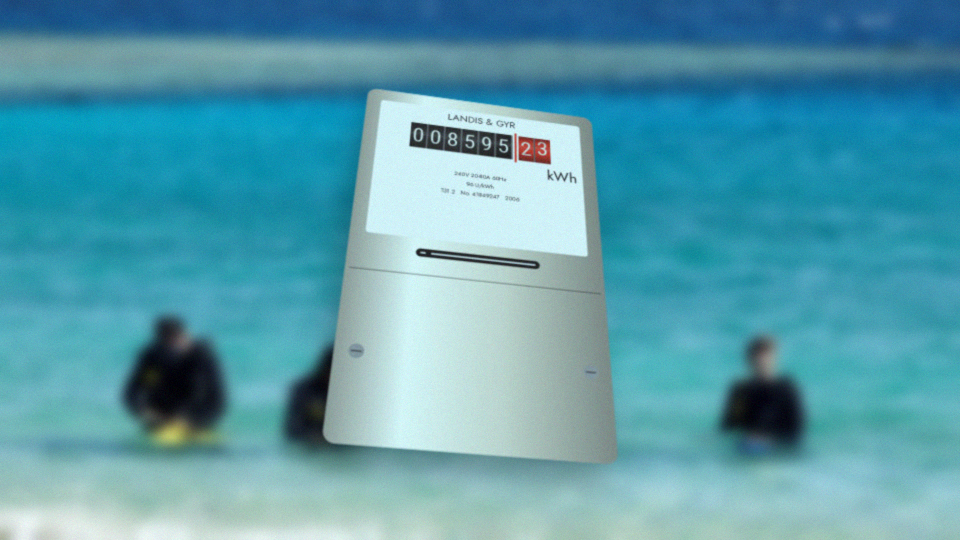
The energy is 8595.23 kWh
